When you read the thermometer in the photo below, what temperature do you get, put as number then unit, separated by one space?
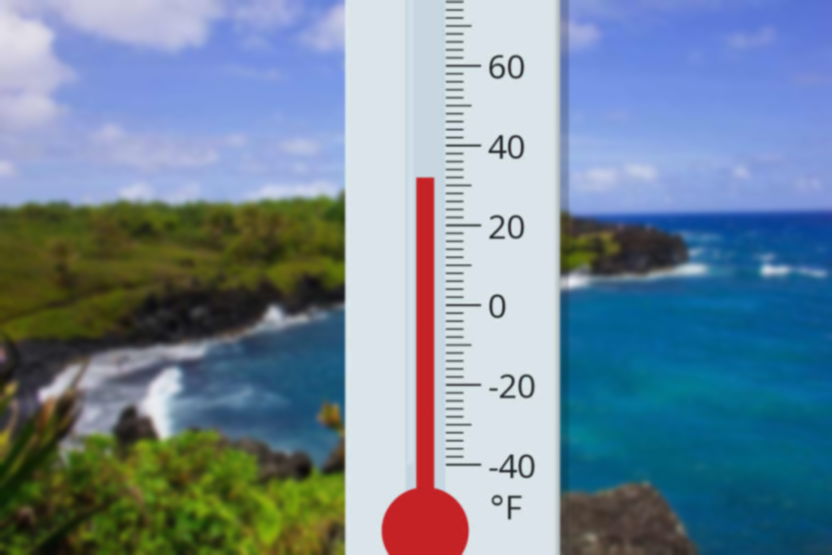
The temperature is 32 °F
